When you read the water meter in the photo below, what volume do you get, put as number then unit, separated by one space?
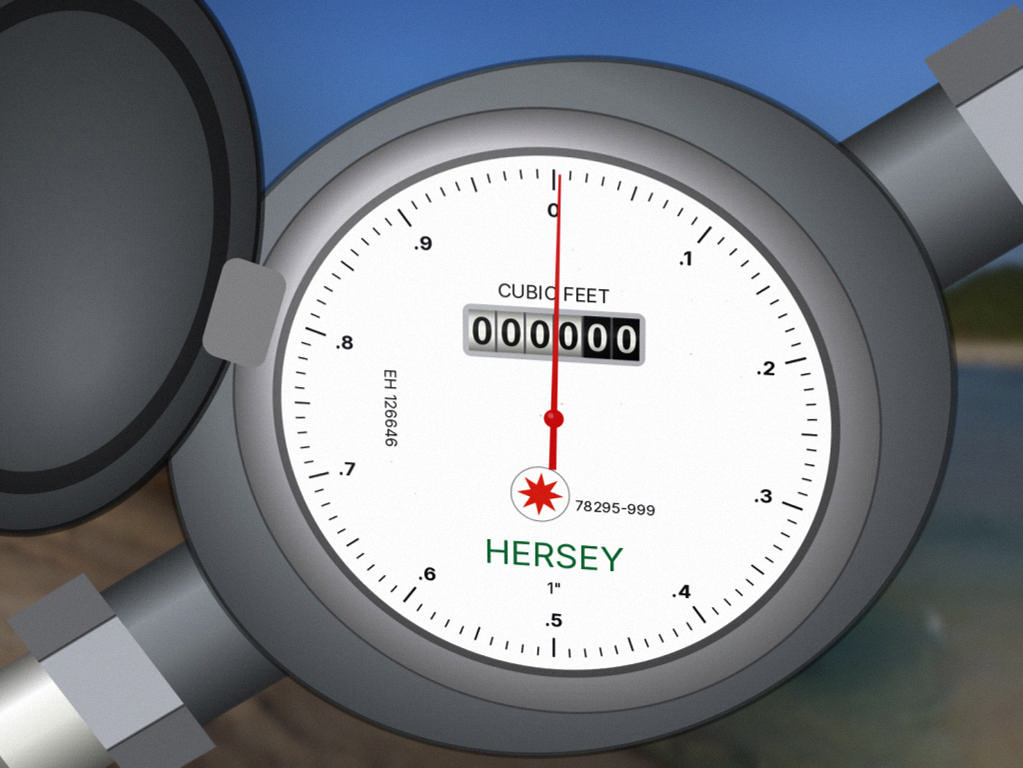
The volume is 0.00 ft³
